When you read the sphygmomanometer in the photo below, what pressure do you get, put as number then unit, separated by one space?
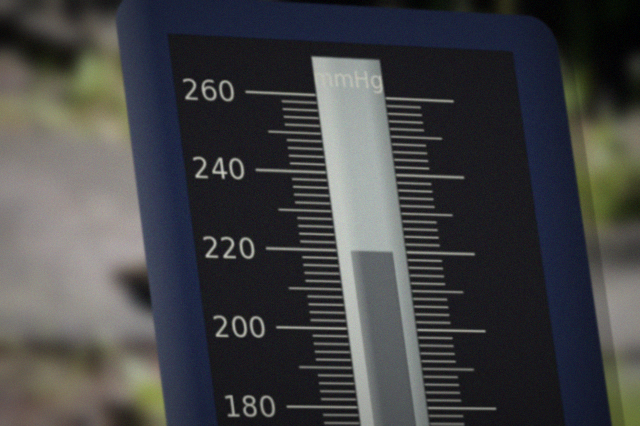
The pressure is 220 mmHg
